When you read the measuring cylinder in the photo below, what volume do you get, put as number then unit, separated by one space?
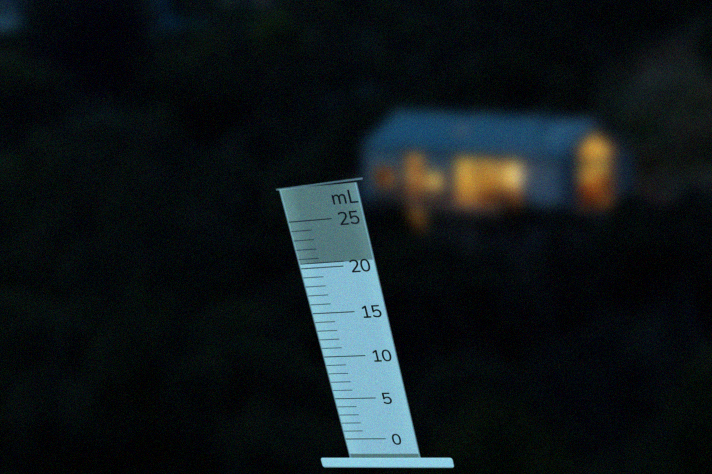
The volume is 20.5 mL
